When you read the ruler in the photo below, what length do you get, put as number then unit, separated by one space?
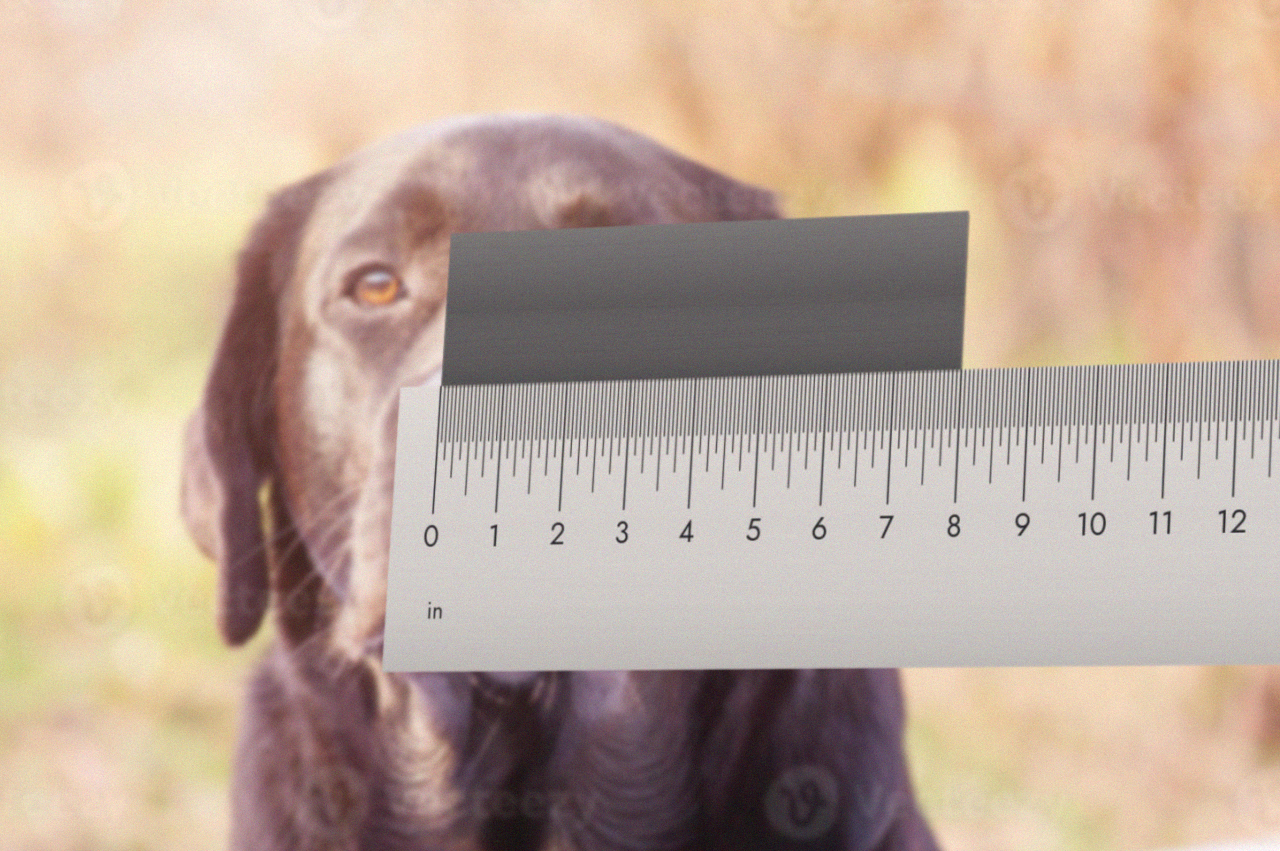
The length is 8 in
